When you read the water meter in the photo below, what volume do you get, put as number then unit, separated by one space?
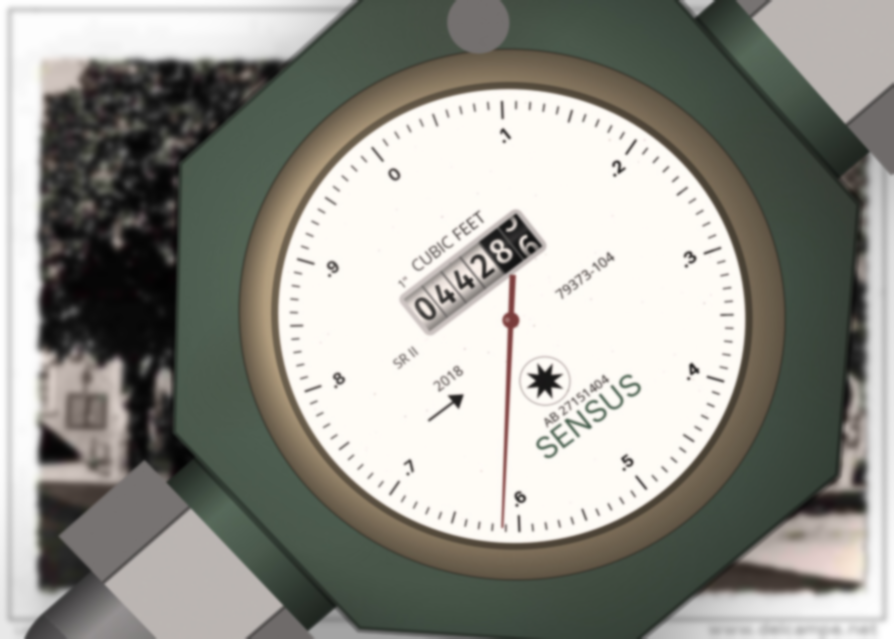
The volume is 44285.61 ft³
